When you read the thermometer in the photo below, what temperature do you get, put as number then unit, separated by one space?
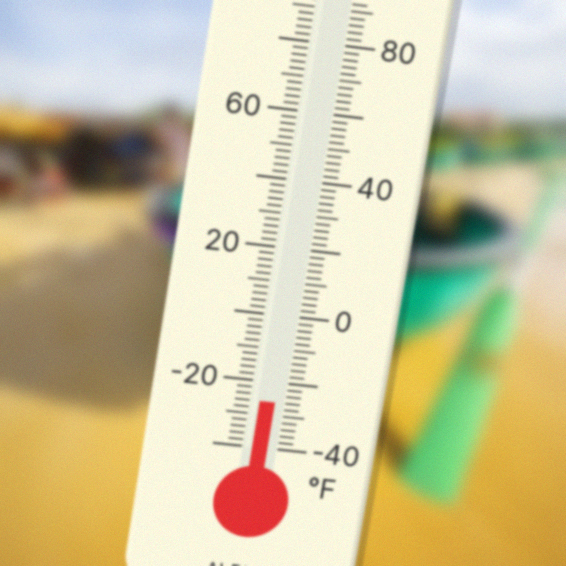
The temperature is -26 °F
